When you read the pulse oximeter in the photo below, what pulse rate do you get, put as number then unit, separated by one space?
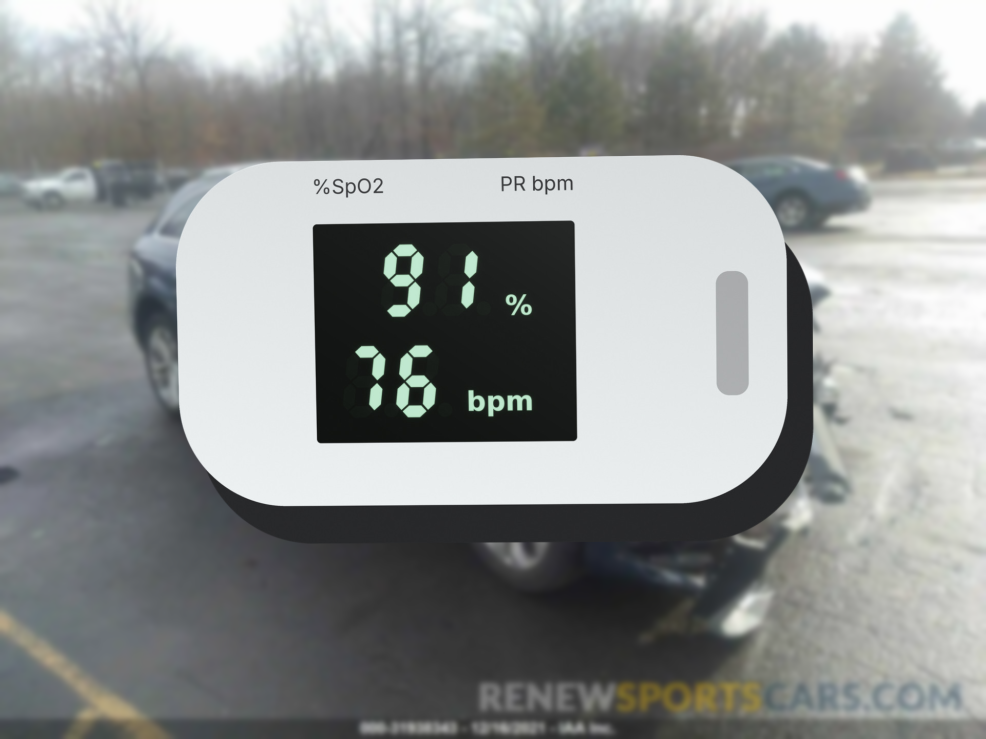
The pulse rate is 76 bpm
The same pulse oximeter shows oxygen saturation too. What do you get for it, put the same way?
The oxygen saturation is 91 %
